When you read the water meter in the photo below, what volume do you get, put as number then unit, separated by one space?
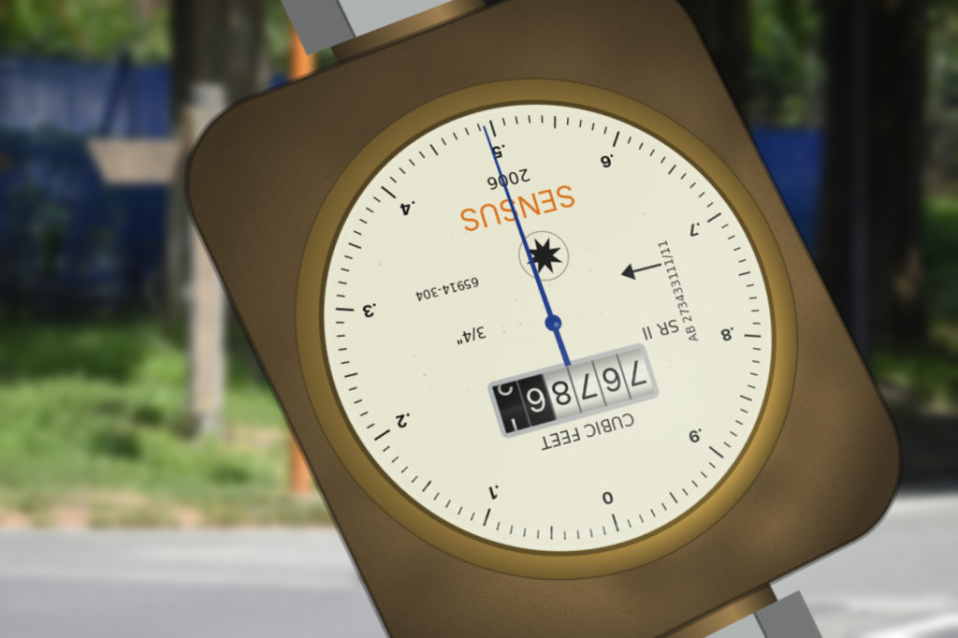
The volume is 767861.49 ft³
